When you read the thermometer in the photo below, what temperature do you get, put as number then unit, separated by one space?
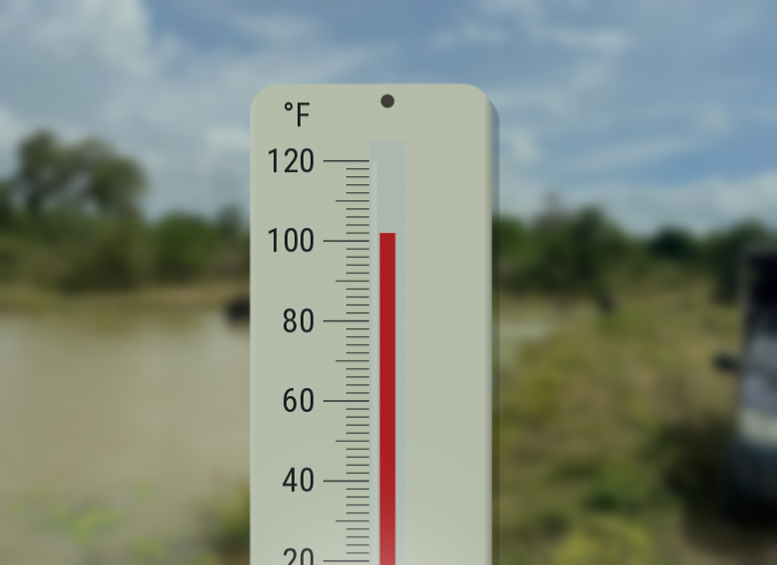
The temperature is 102 °F
